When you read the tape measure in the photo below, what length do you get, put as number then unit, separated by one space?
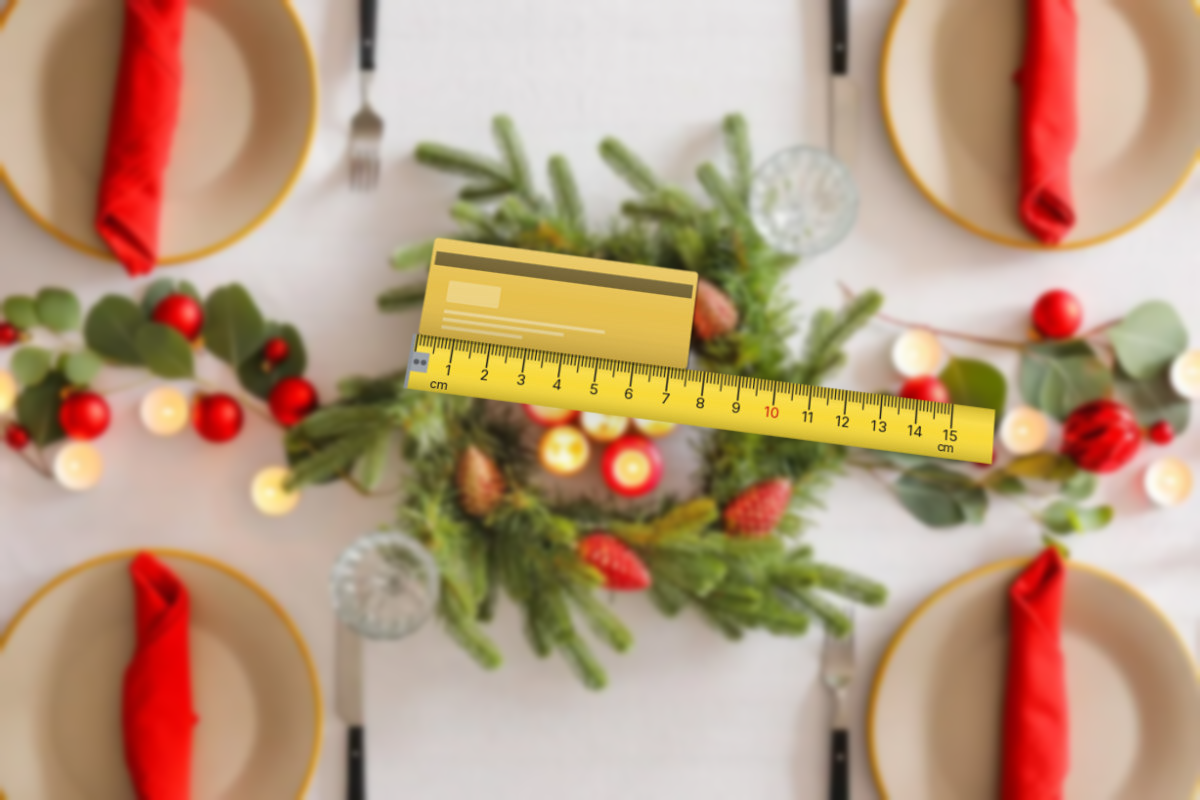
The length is 7.5 cm
